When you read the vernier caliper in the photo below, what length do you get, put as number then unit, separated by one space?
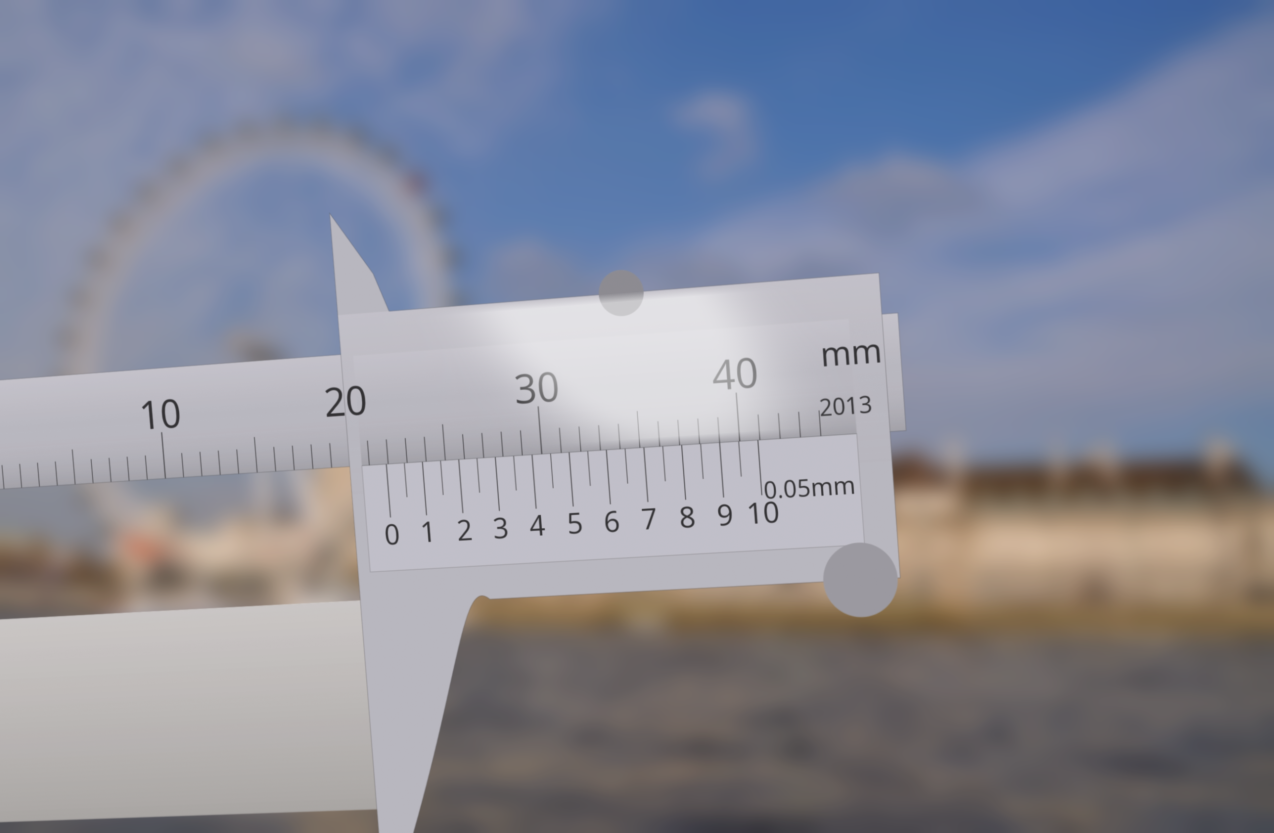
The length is 21.9 mm
